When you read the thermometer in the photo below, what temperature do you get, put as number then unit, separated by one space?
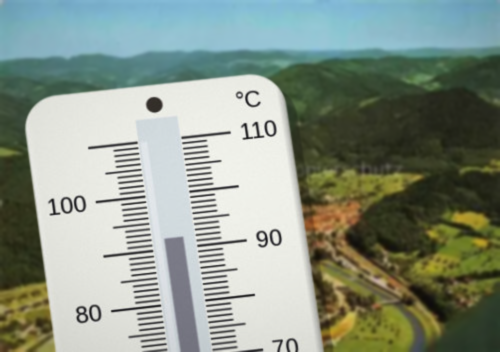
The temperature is 92 °C
